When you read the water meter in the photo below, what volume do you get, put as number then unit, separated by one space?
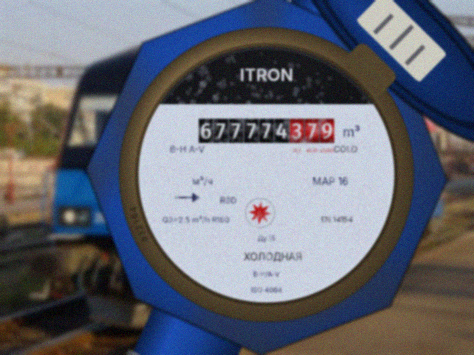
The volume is 677774.379 m³
